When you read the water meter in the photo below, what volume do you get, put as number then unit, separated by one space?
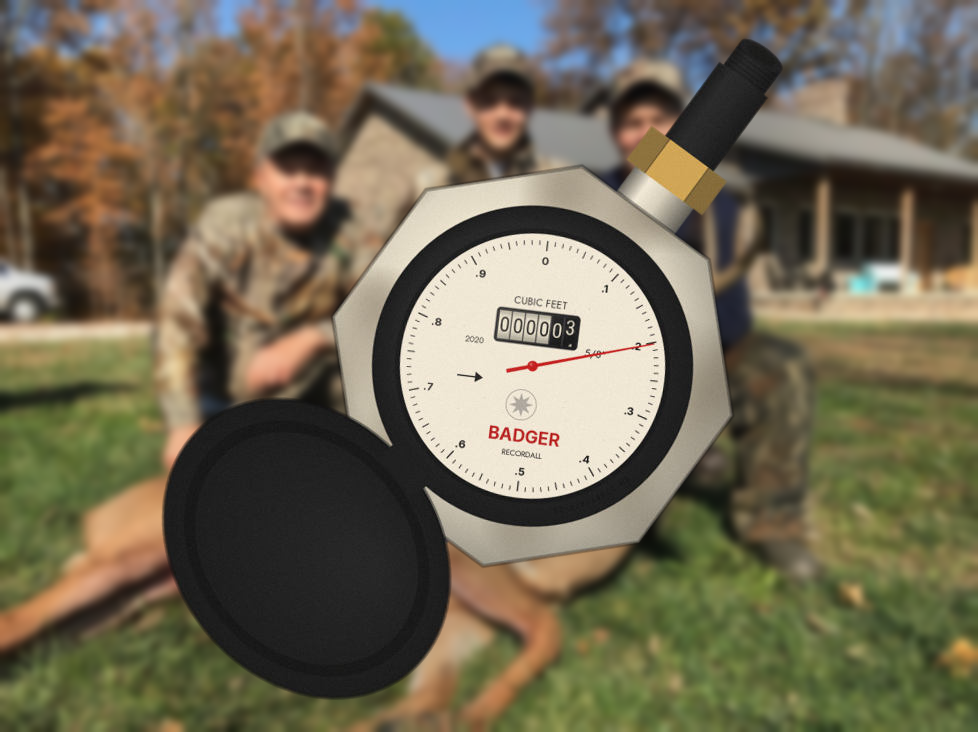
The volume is 3.20 ft³
